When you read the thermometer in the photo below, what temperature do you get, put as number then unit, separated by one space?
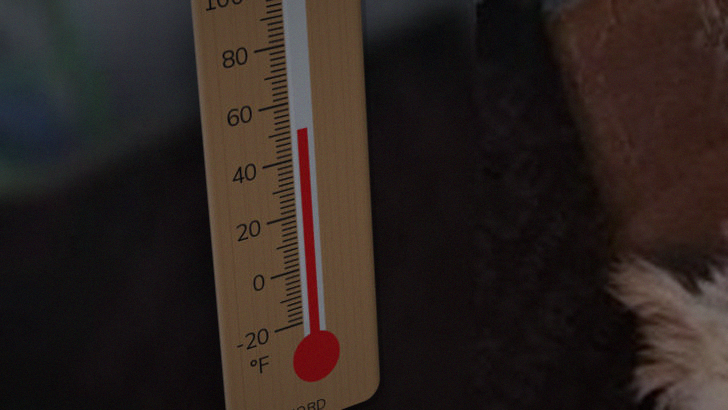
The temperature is 50 °F
